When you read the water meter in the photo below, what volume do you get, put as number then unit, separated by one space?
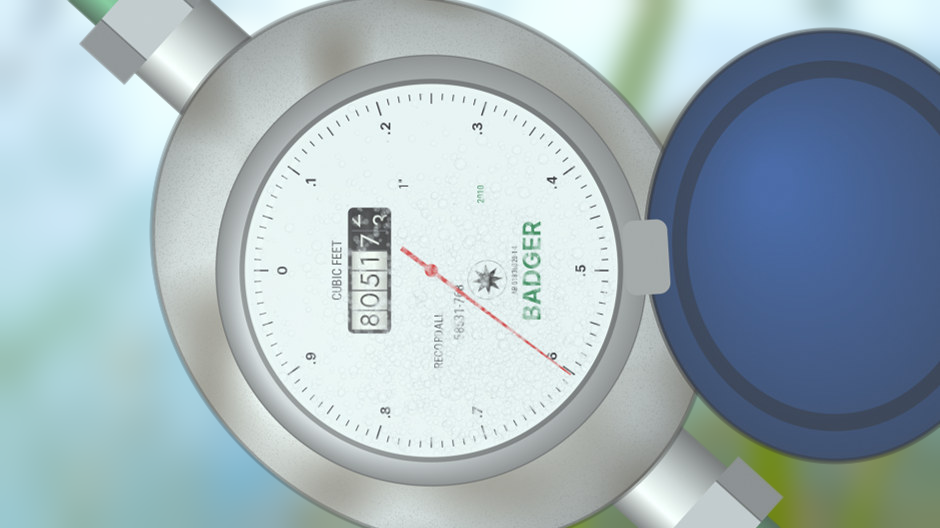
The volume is 805172.60 ft³
